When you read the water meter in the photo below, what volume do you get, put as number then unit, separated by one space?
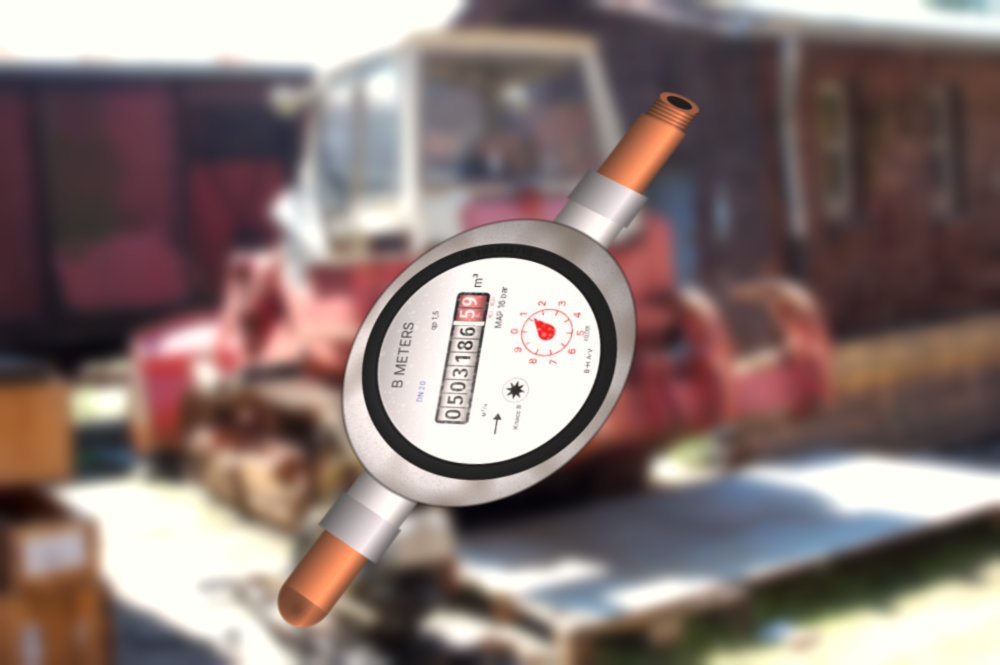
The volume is 503186.591 m³
